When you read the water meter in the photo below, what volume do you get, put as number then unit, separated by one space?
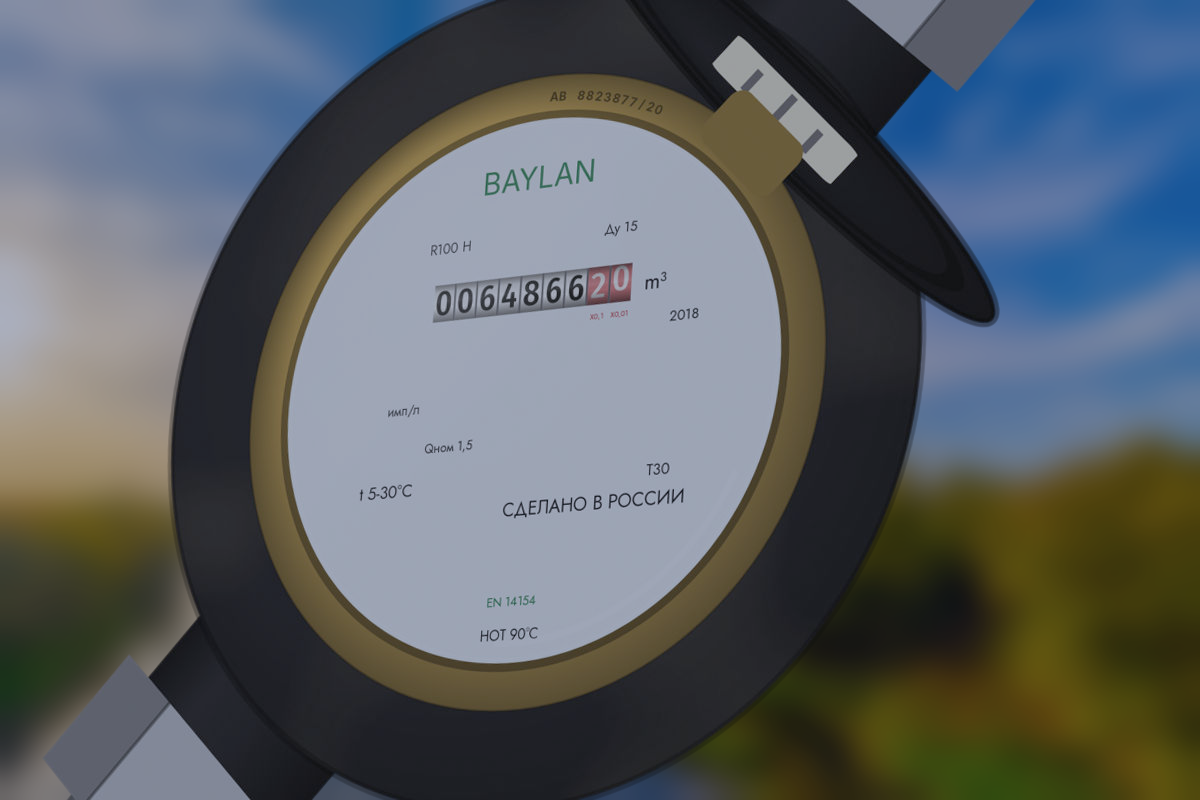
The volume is 64866.20 m³
